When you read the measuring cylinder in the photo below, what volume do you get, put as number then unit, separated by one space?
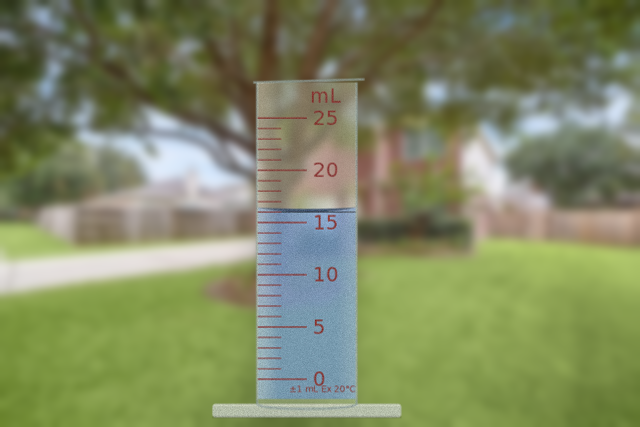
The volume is 16 mL
